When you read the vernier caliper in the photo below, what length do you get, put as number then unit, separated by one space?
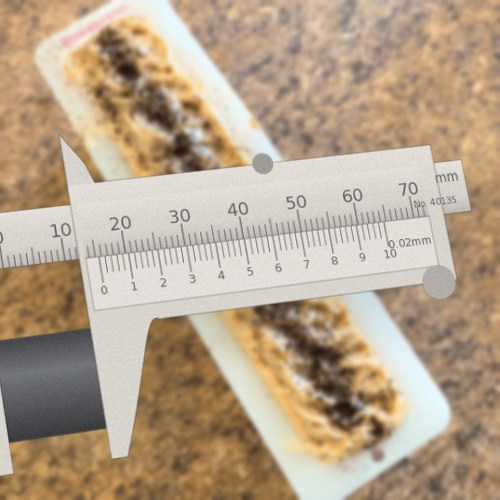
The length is 15.6 mm
